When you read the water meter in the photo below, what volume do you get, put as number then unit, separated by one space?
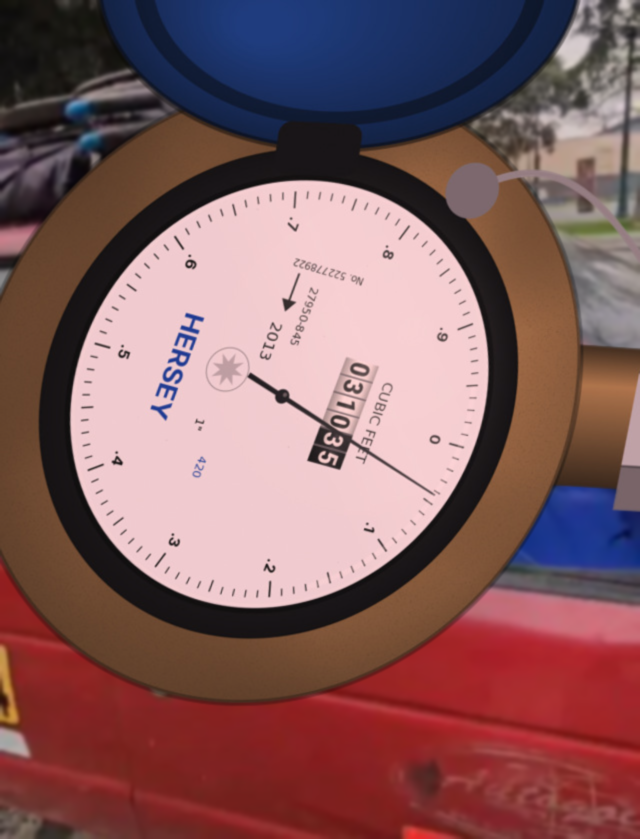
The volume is 31035.04 ft³
